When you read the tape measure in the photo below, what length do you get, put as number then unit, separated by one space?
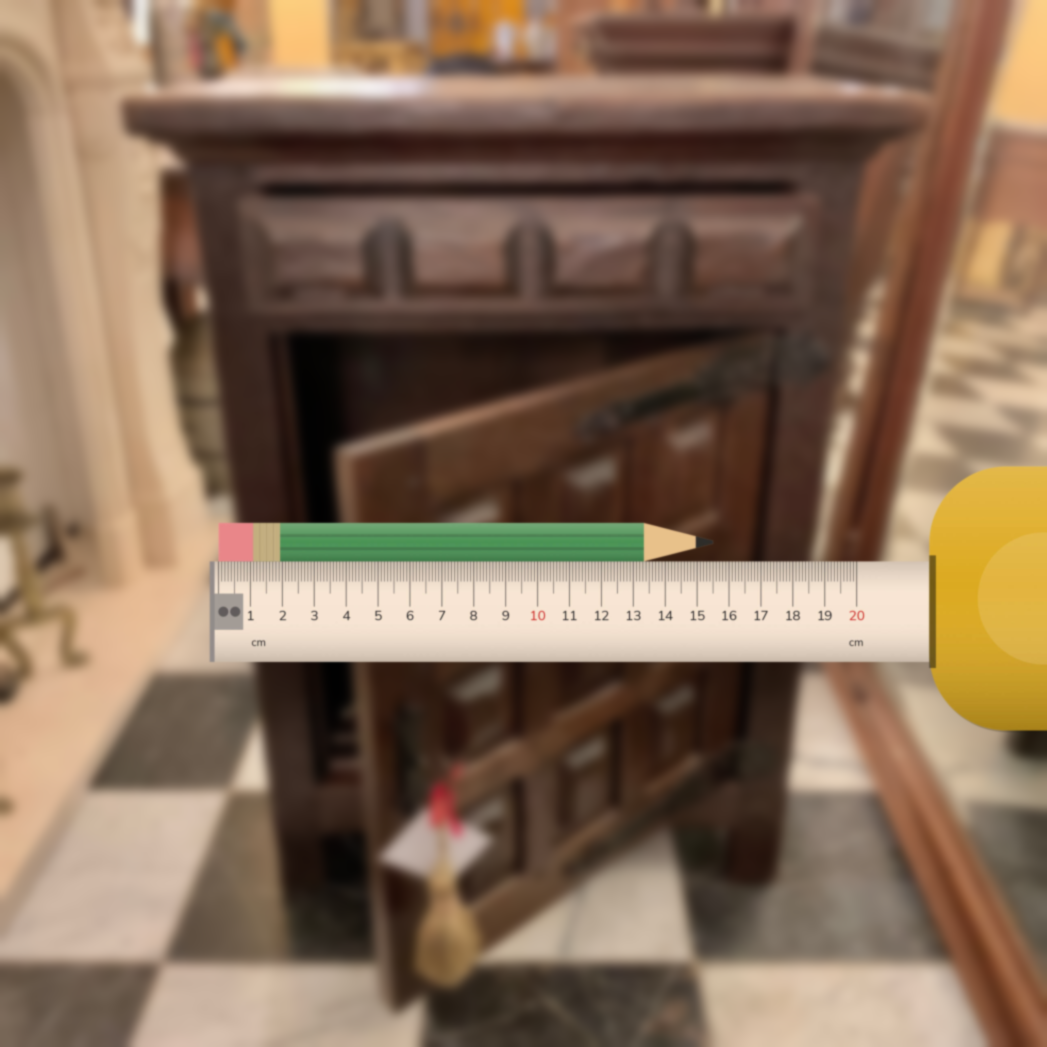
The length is 15.5 cm
